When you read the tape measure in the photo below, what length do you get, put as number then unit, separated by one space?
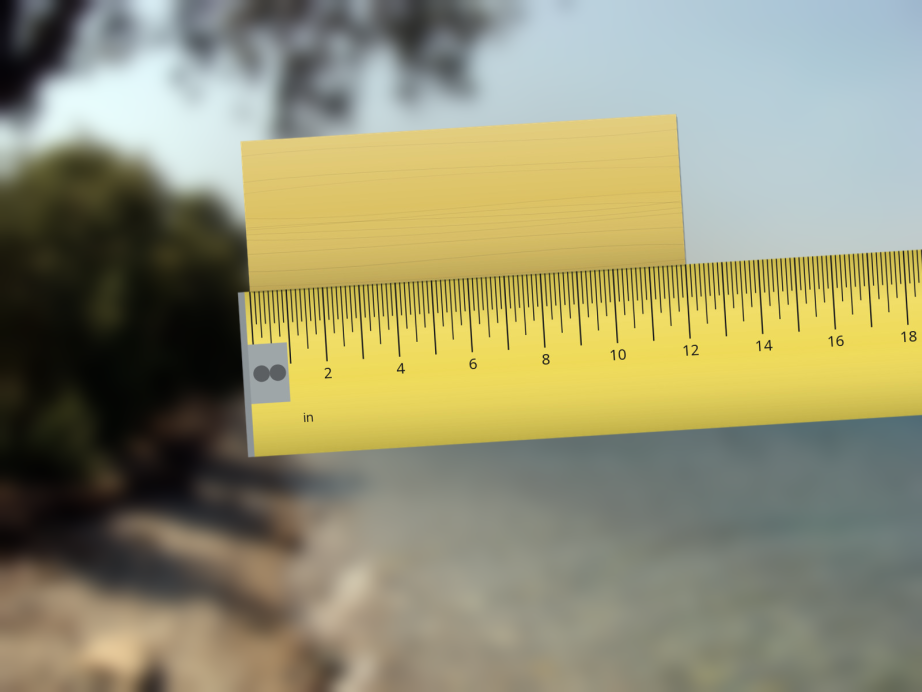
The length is 12 in
